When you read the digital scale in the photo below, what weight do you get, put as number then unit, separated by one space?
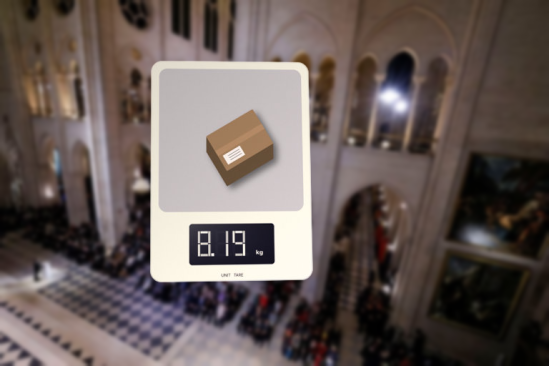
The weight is 8.19 kg
